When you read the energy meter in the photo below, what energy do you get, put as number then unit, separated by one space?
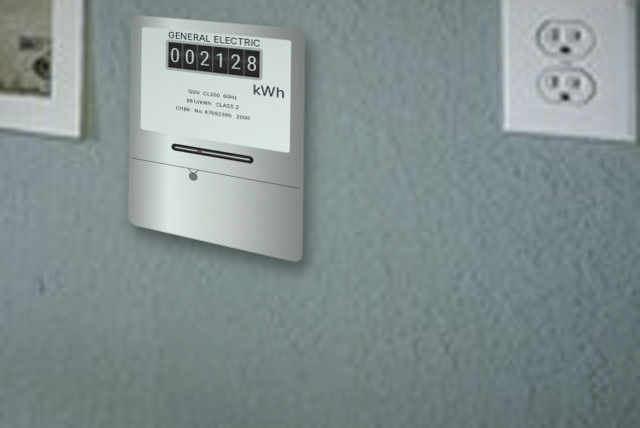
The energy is 2128 kWh
